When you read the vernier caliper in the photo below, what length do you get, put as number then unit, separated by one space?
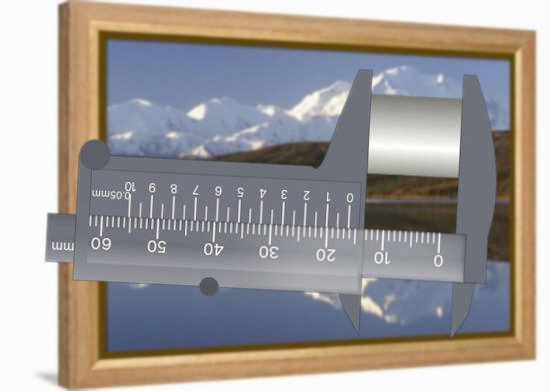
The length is 16.2 mm
